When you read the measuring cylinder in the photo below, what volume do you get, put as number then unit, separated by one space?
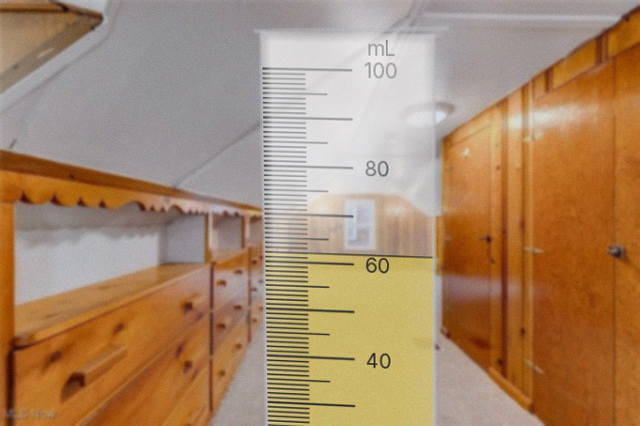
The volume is 62 mL
